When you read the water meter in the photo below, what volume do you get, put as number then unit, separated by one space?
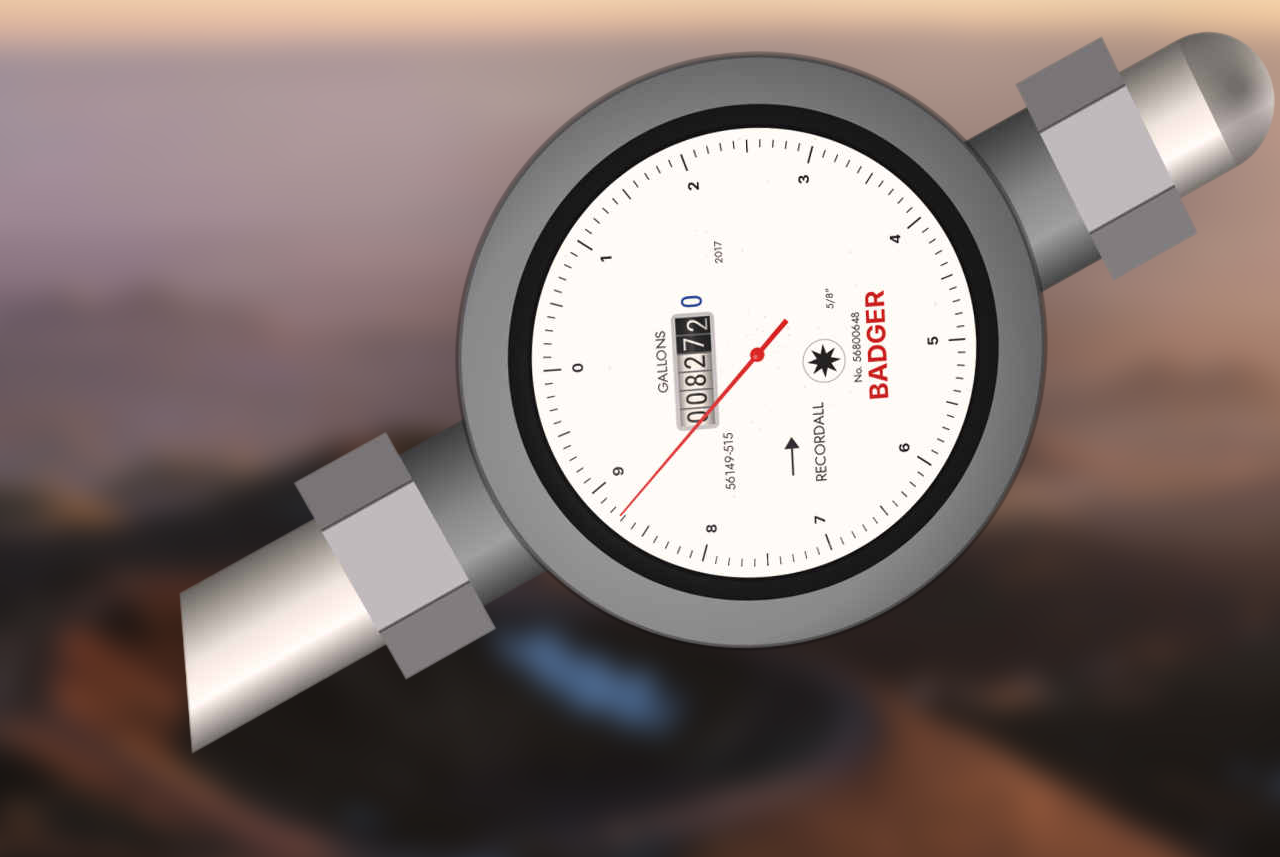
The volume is 82718.7 gal
